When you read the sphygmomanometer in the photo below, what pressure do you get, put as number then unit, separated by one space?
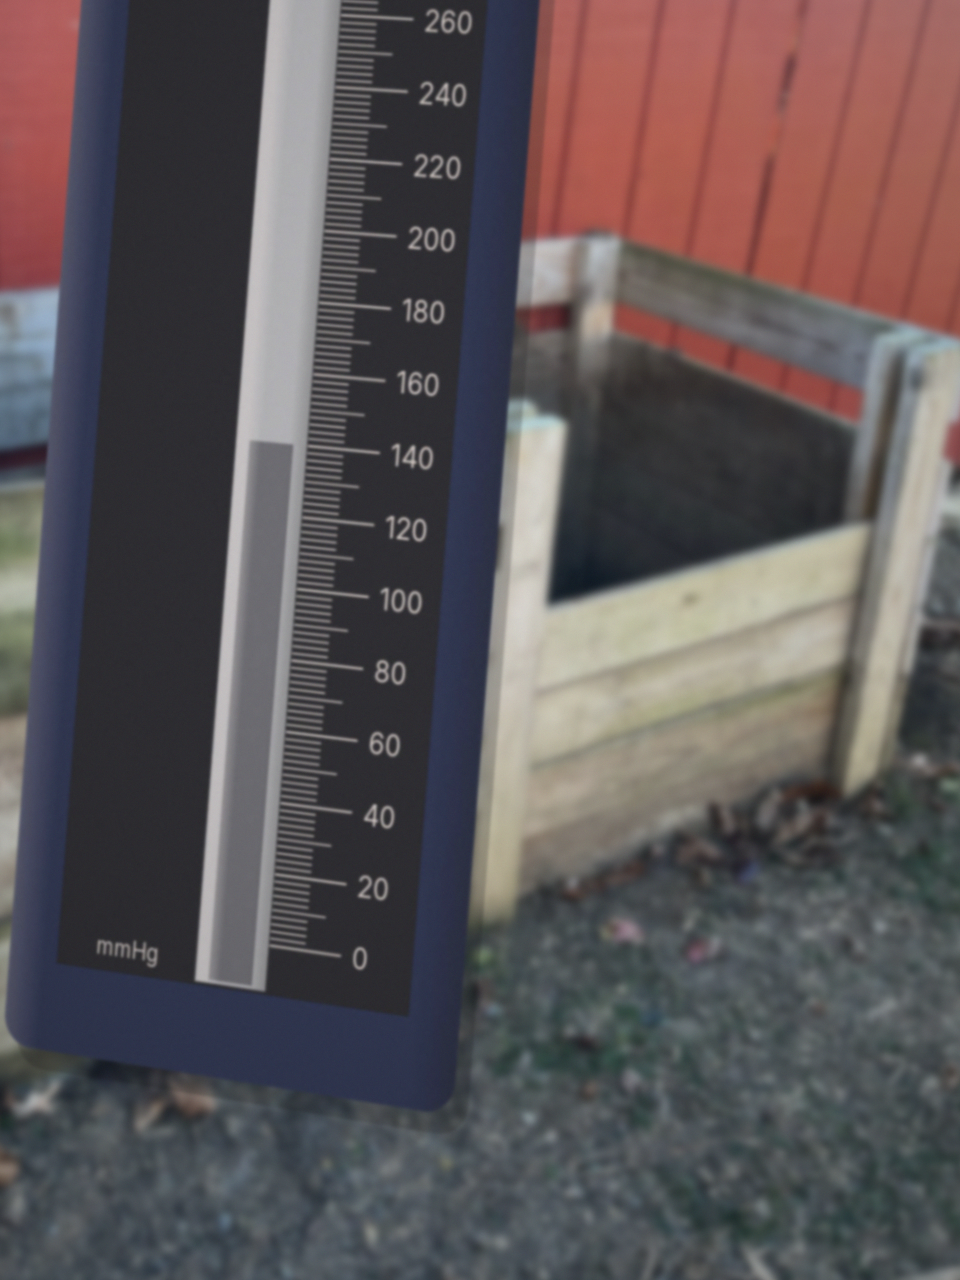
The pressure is 140 mmHg
